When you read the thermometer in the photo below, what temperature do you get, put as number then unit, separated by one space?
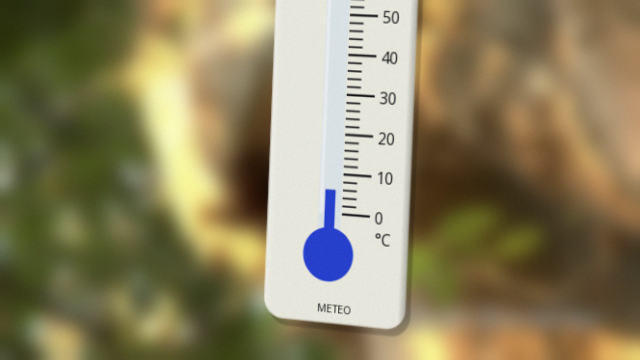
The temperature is 6 °C
